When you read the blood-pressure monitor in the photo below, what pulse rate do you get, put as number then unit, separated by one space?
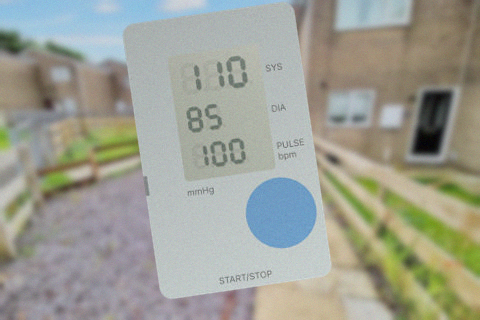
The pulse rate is 100 bpm
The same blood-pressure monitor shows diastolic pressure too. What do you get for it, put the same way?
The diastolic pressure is 85 mmHg
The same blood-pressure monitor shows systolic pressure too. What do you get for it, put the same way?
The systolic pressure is 110 mmHg
